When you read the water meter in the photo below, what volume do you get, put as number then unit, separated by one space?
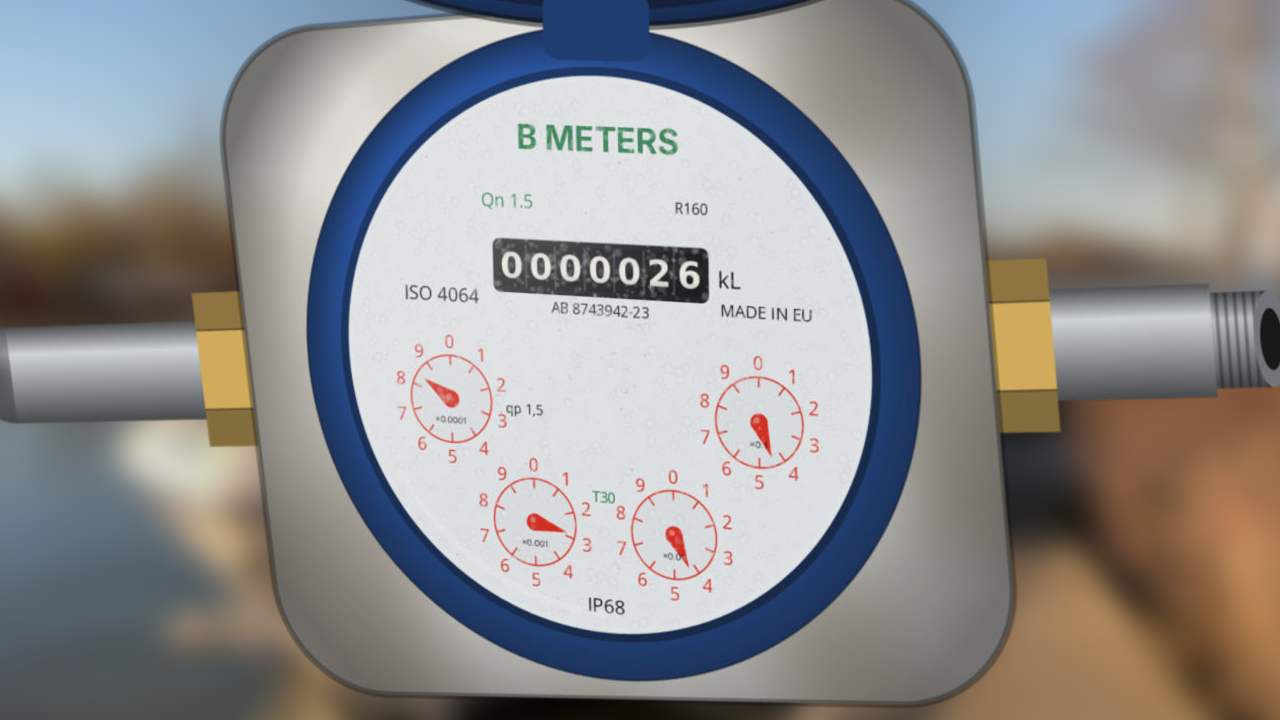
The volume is 26.4428 kL
